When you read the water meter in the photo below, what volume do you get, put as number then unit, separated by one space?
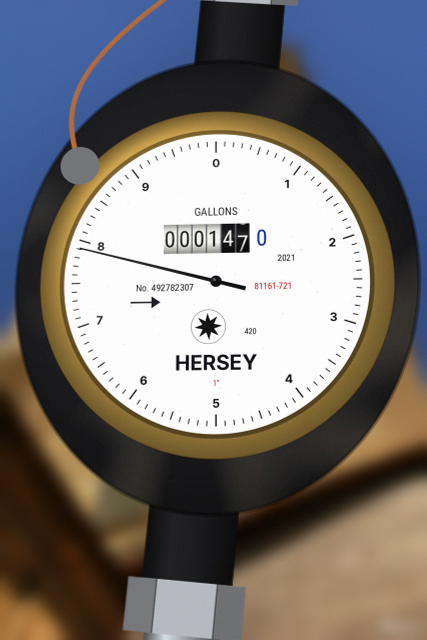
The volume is 1467.9 gal
